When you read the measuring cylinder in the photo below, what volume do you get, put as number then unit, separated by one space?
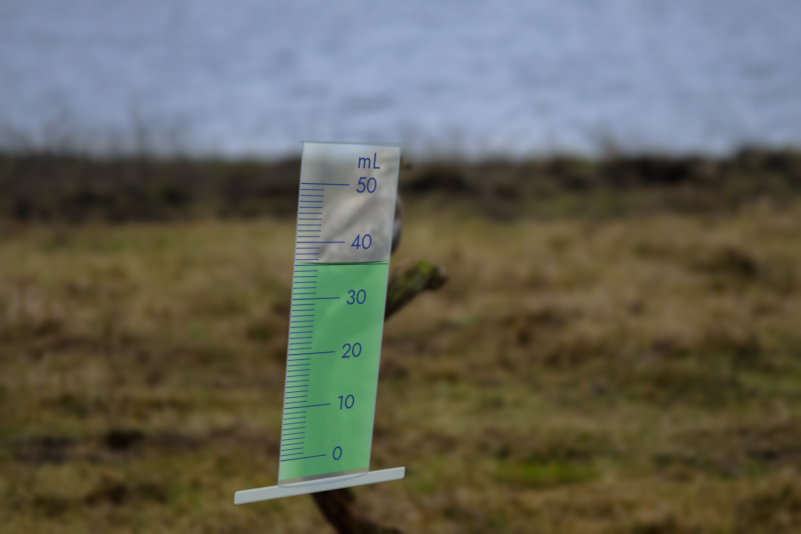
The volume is 36 mL
